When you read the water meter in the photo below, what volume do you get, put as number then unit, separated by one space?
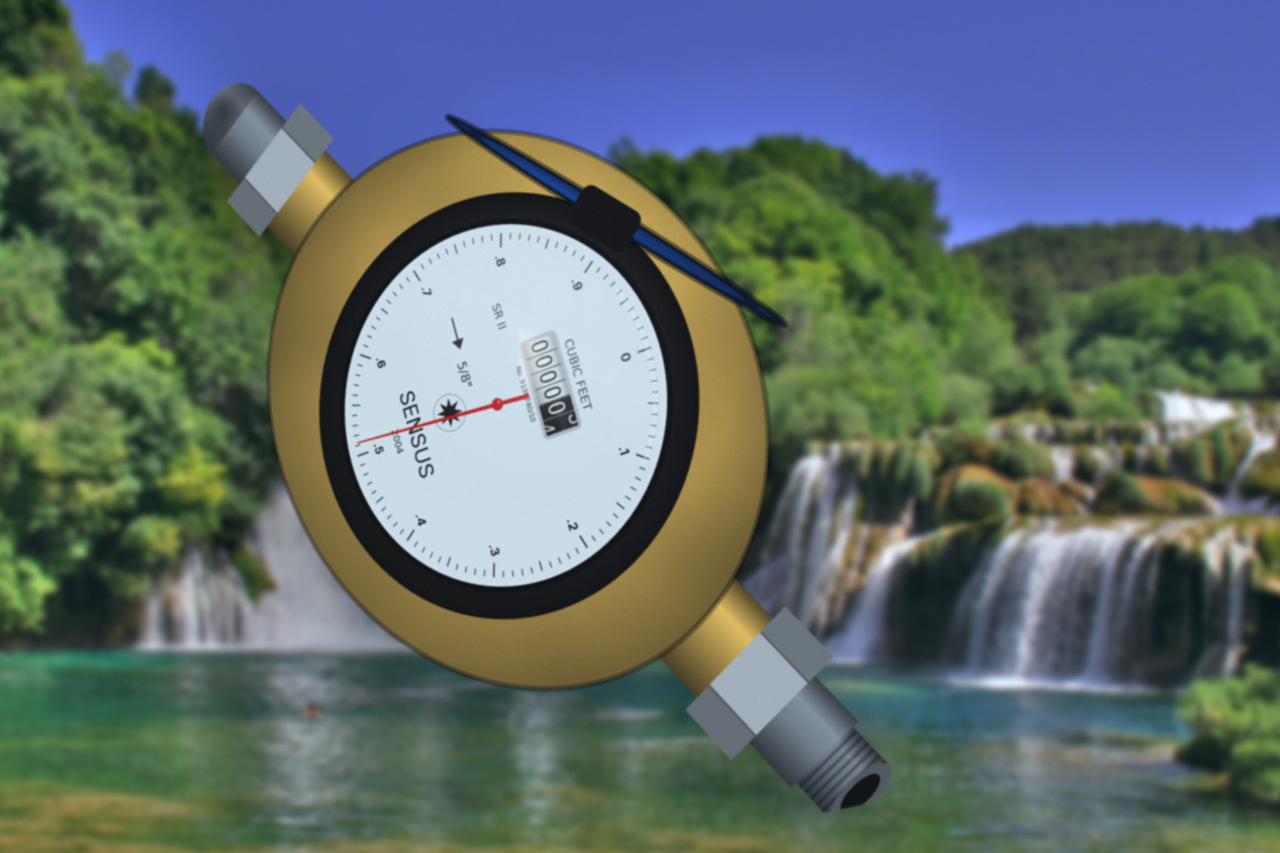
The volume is 3.51 ft³
